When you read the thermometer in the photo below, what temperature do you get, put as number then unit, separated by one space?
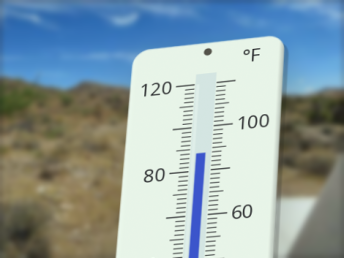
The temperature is 88 °F
